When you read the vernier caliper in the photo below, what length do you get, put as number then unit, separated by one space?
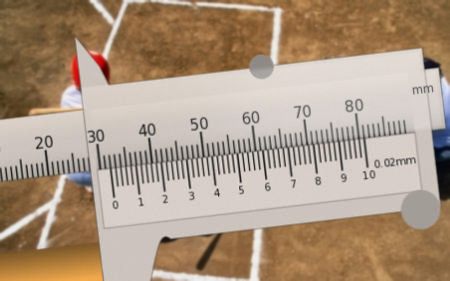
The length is 32.0 mm
